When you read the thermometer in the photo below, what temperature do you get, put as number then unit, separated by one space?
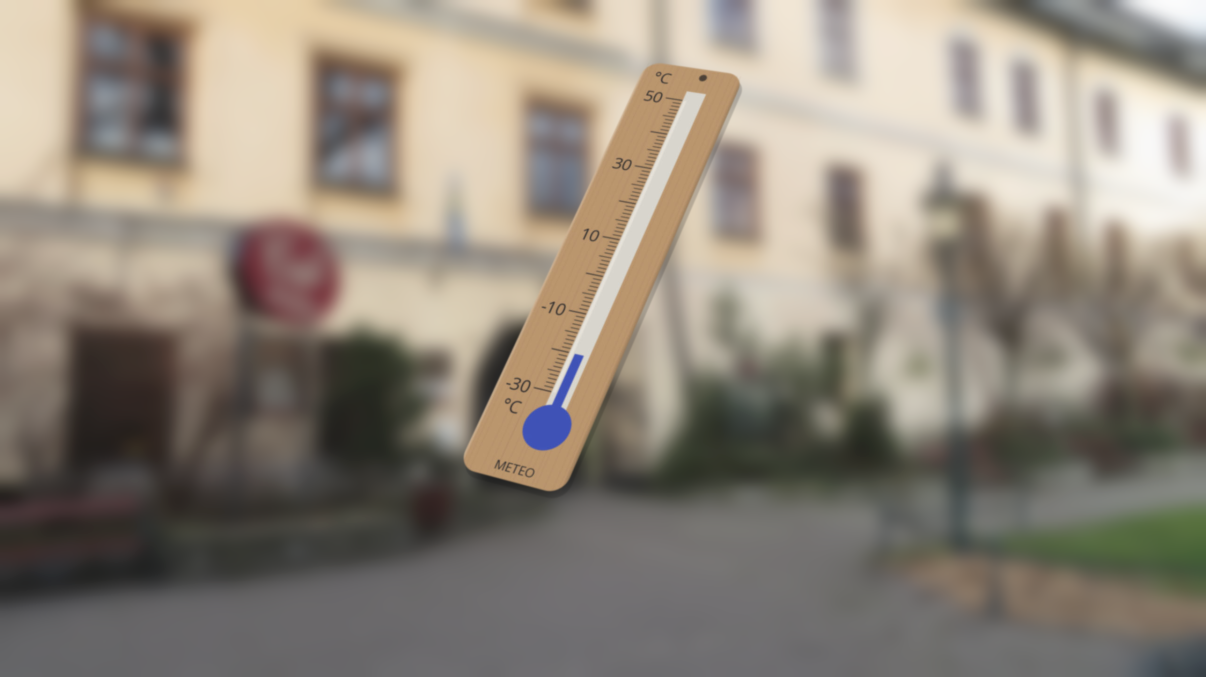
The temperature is -20 °C
